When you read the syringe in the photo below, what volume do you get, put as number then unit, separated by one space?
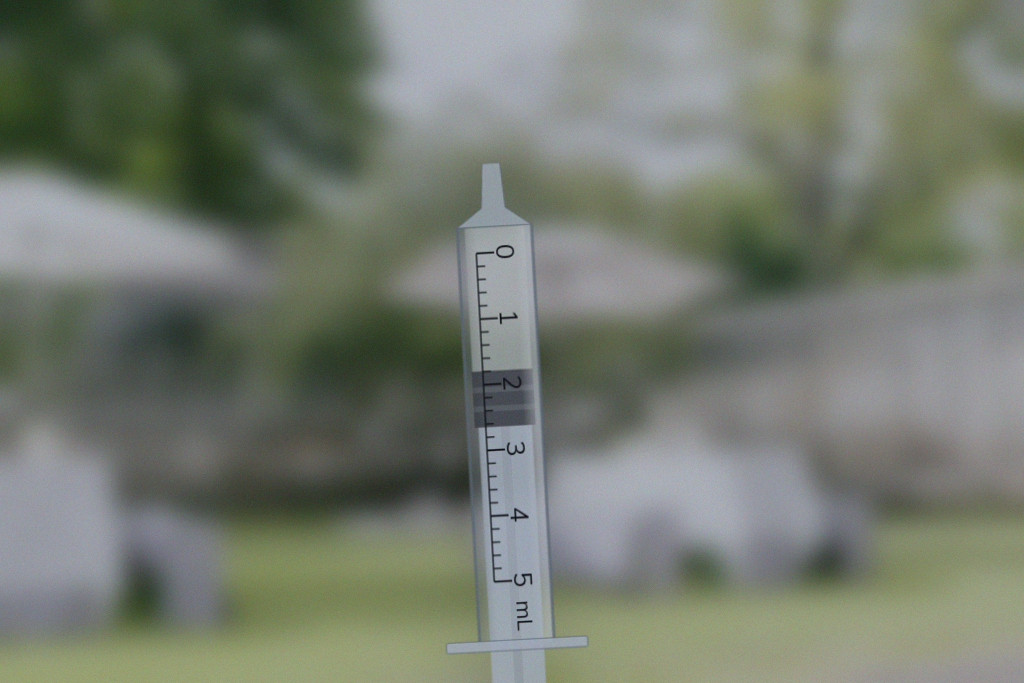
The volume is 1.8 mL
